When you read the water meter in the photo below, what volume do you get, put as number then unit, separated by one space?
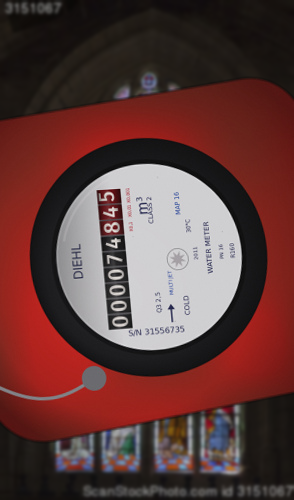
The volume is 74.845 m³
